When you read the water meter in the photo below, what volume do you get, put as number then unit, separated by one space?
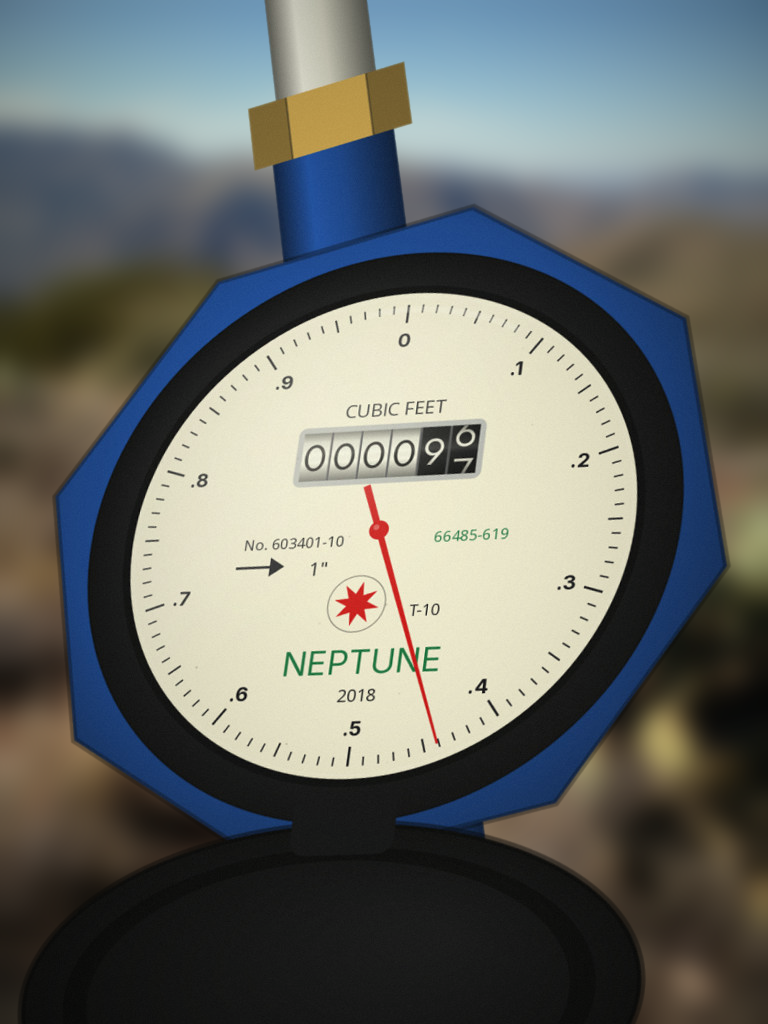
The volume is 96.44 ft³
